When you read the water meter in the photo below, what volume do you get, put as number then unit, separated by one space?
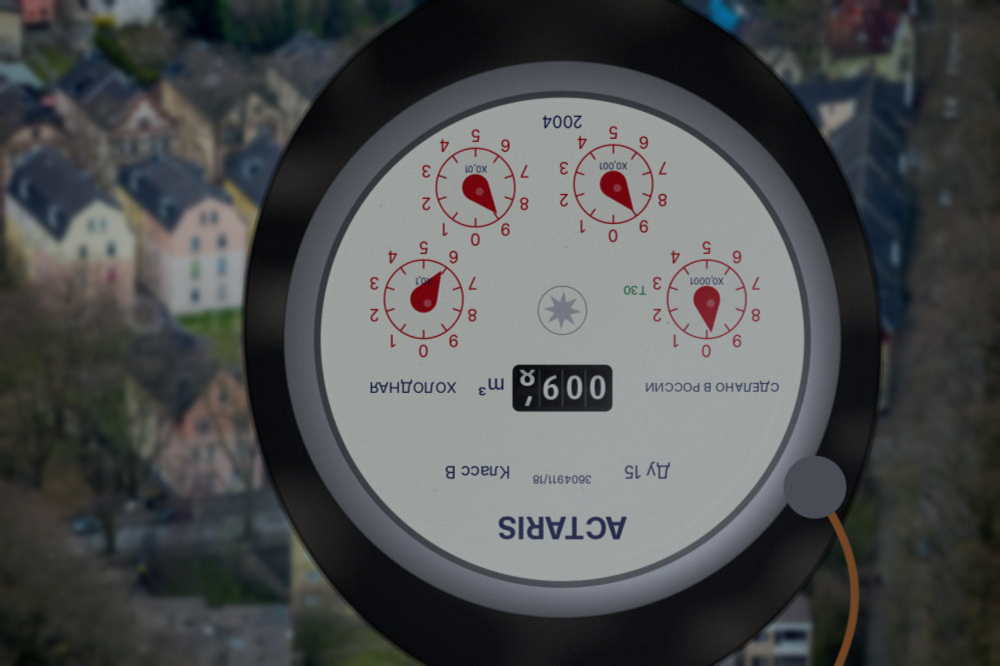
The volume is 97.5889 m³
